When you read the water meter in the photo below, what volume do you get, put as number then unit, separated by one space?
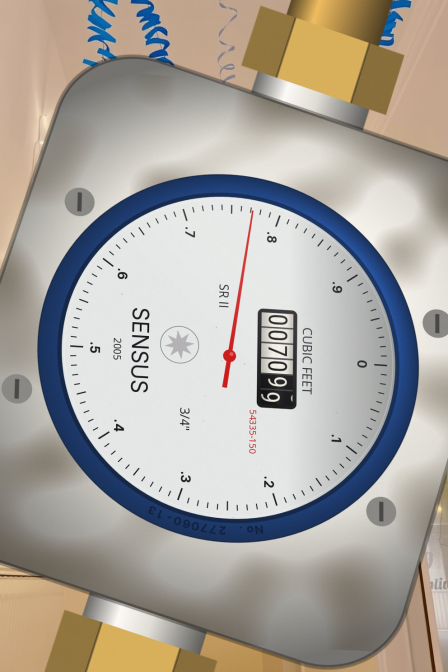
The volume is 7098.77 ft³
